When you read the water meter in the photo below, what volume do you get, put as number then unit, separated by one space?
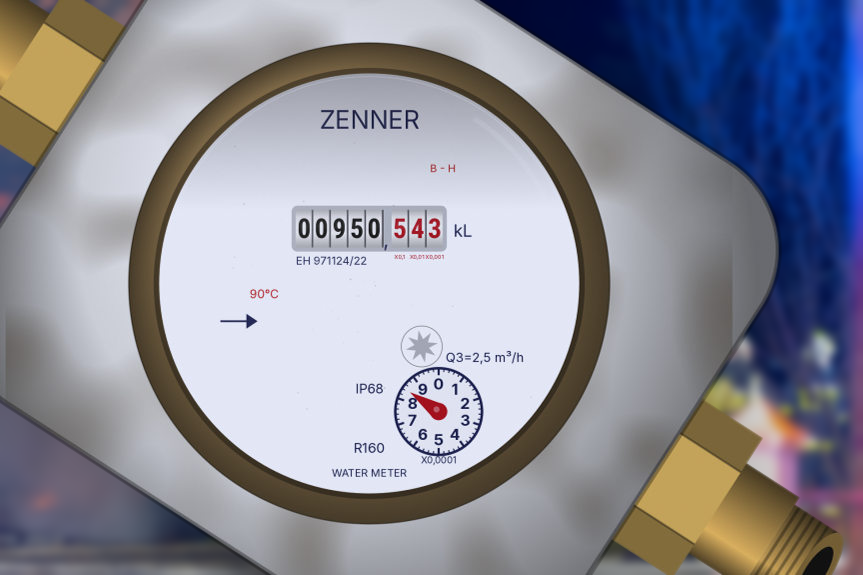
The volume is 950.5438 kL
